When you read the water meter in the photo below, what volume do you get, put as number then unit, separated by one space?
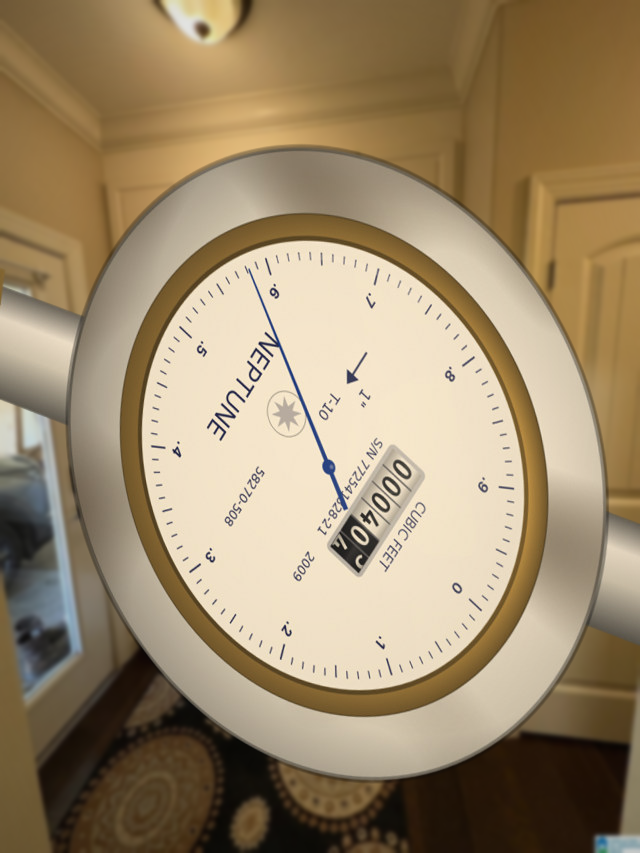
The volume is 403.58 ft³
